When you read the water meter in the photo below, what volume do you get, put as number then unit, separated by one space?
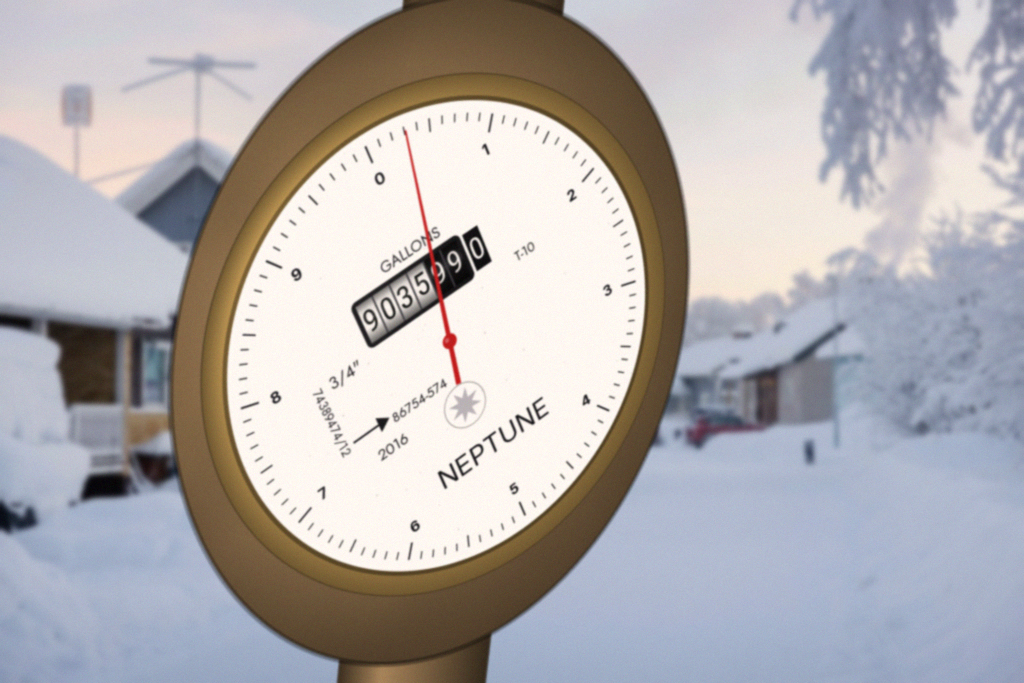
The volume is 9035990.3 gal
